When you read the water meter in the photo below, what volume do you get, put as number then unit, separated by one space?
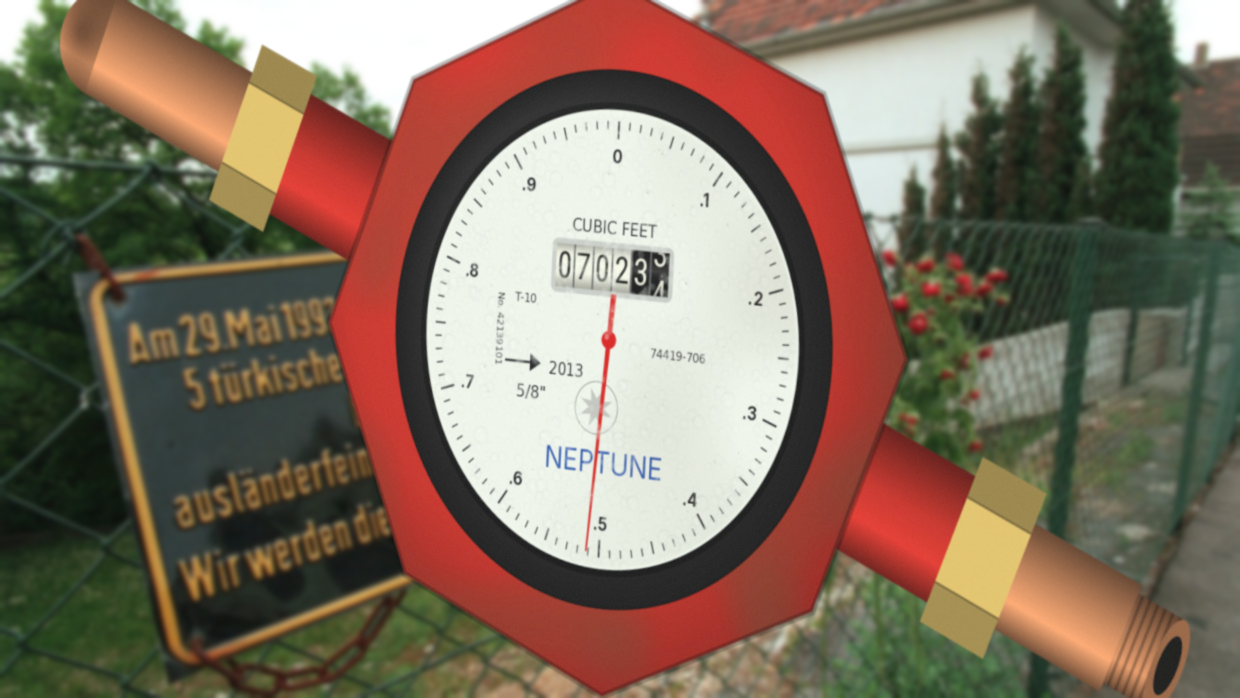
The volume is 70233.51 ft³
